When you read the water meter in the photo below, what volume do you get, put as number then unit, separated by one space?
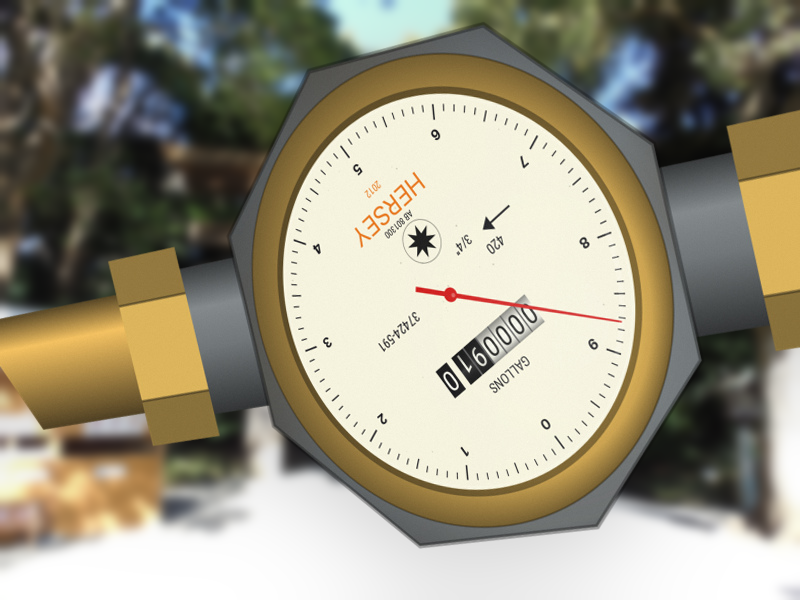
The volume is 908.7 gal
